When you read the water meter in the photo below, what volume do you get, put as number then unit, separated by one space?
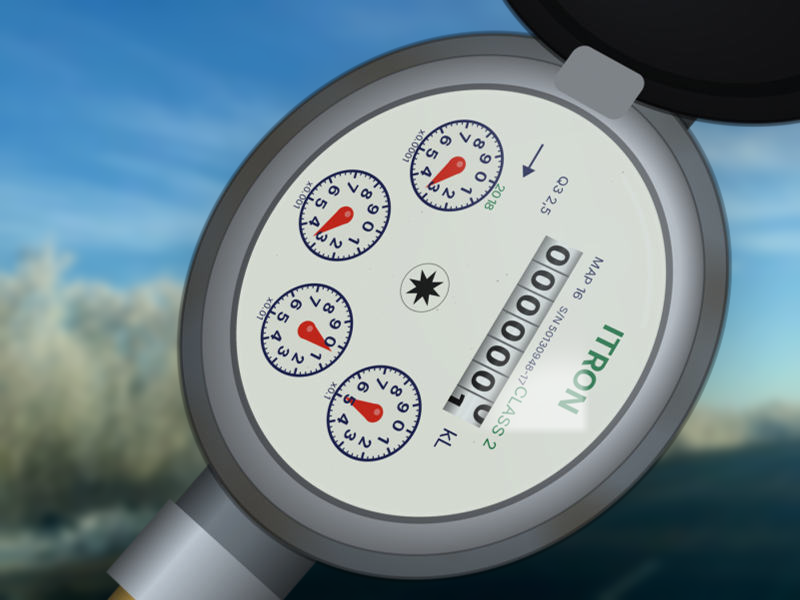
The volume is 0.5033 kL
